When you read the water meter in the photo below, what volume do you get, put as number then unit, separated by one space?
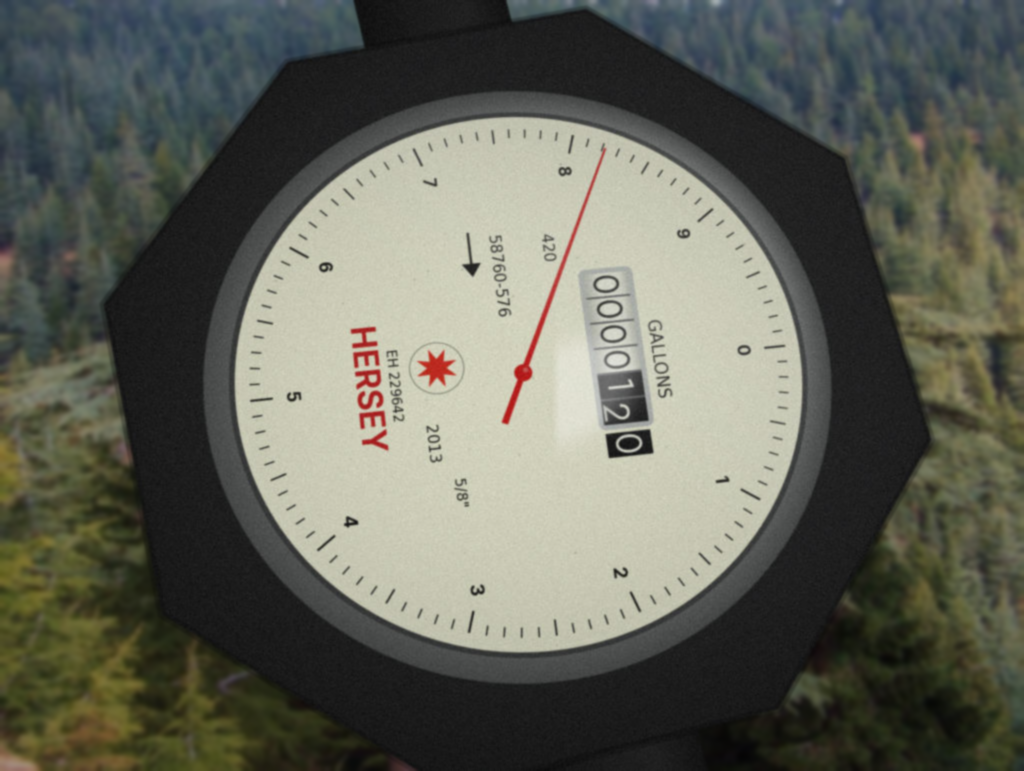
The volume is 118.2 gal
